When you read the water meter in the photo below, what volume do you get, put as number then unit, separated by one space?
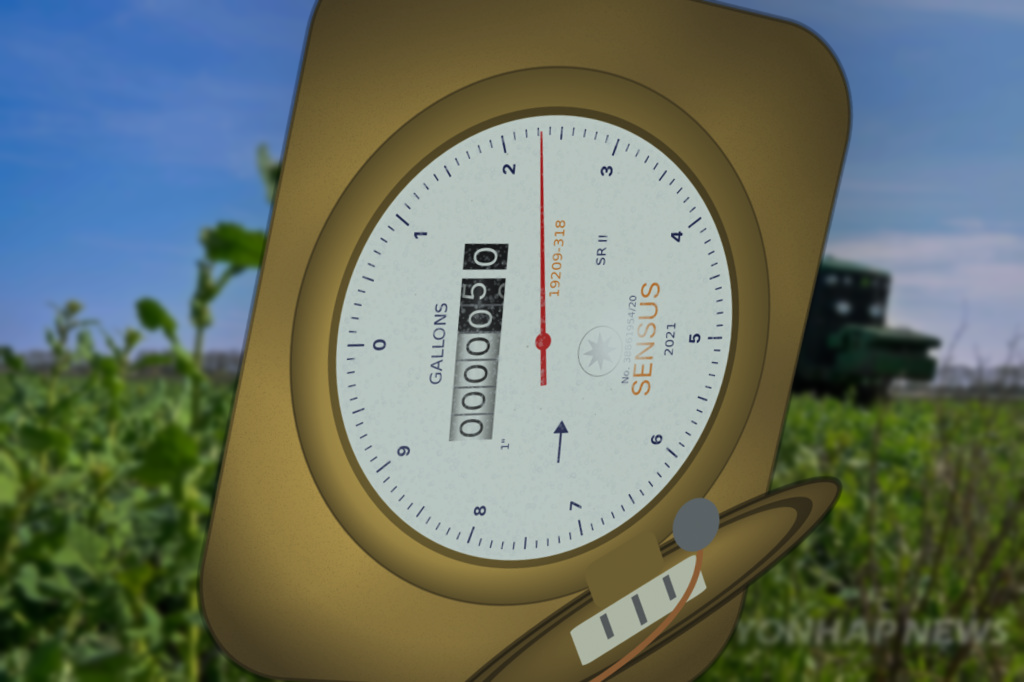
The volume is 52.3 gal
